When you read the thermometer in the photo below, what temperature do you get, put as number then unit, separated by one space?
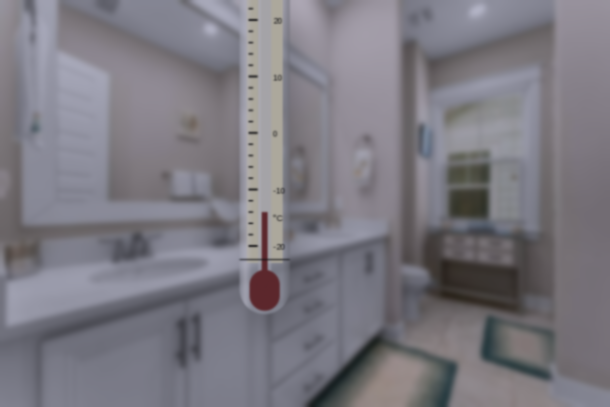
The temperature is -14 °C
